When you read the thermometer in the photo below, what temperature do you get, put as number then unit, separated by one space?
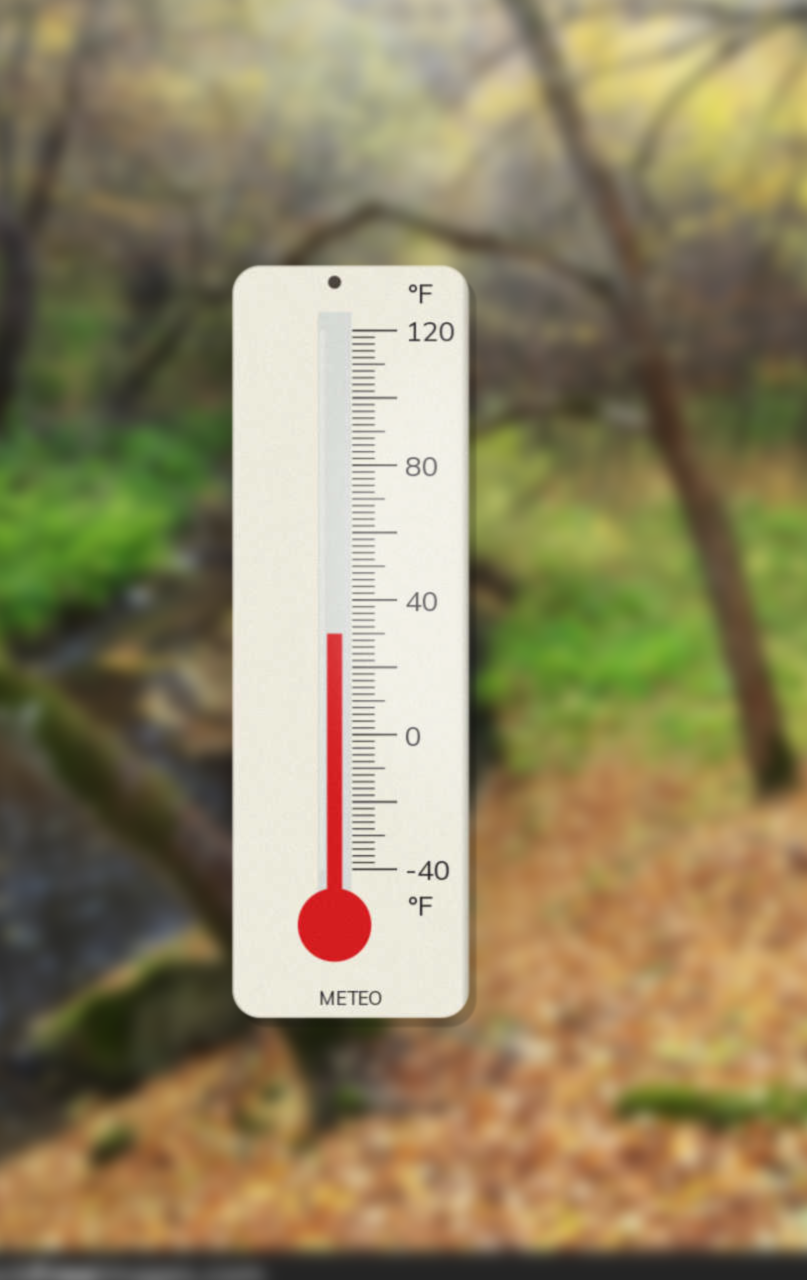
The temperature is 30 °F
